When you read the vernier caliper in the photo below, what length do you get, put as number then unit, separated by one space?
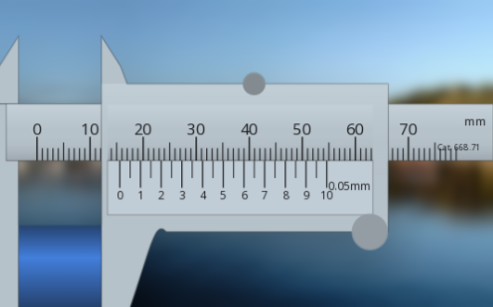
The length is 15.6 mm
